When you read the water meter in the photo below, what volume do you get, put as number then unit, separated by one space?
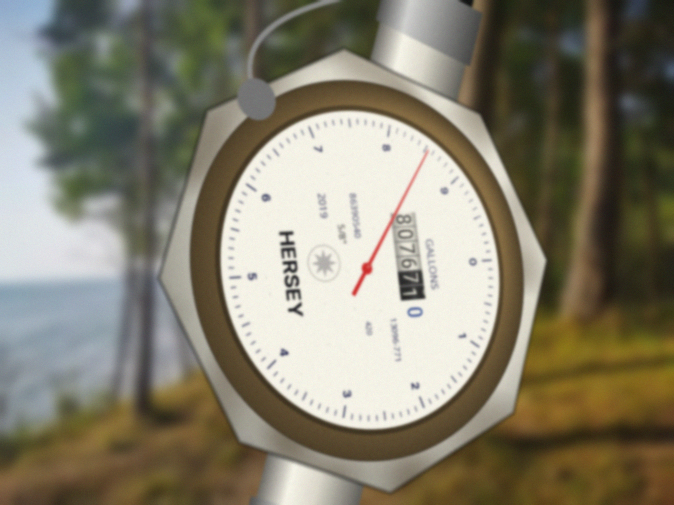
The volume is 8076708.5 gal
